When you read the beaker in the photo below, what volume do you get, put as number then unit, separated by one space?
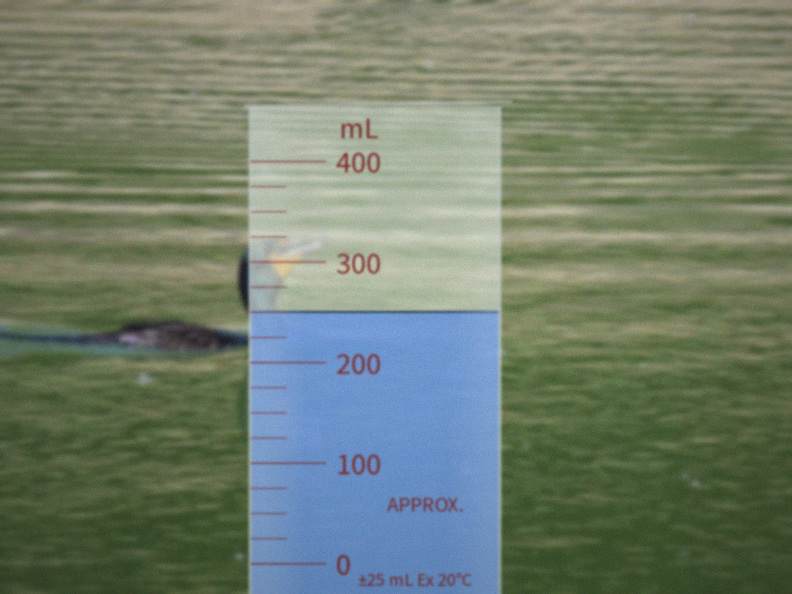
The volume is 250 mL
